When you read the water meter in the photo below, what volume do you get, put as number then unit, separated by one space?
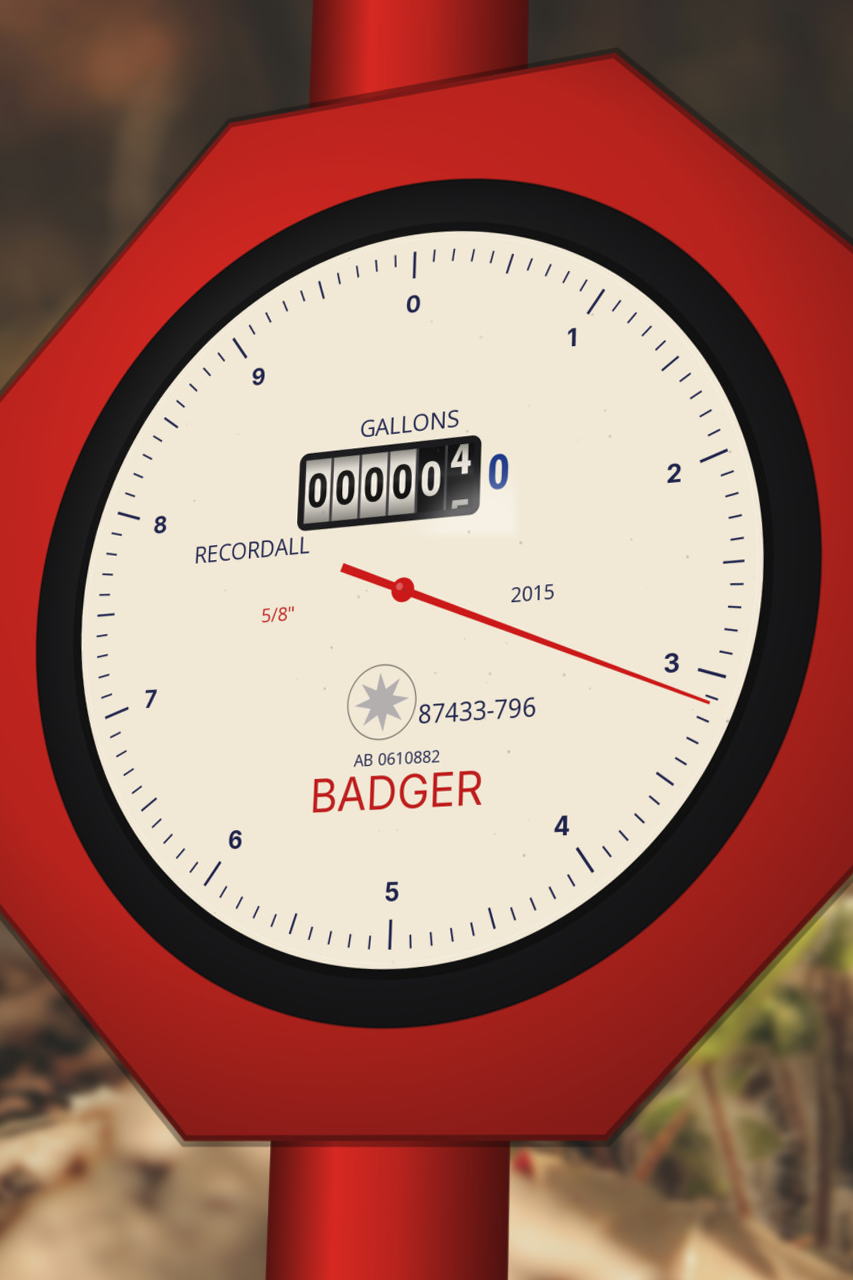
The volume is 43.1 gal
